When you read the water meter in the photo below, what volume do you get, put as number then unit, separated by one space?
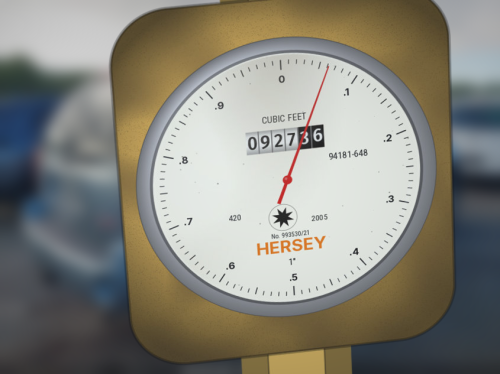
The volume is 92736.06 ft³
